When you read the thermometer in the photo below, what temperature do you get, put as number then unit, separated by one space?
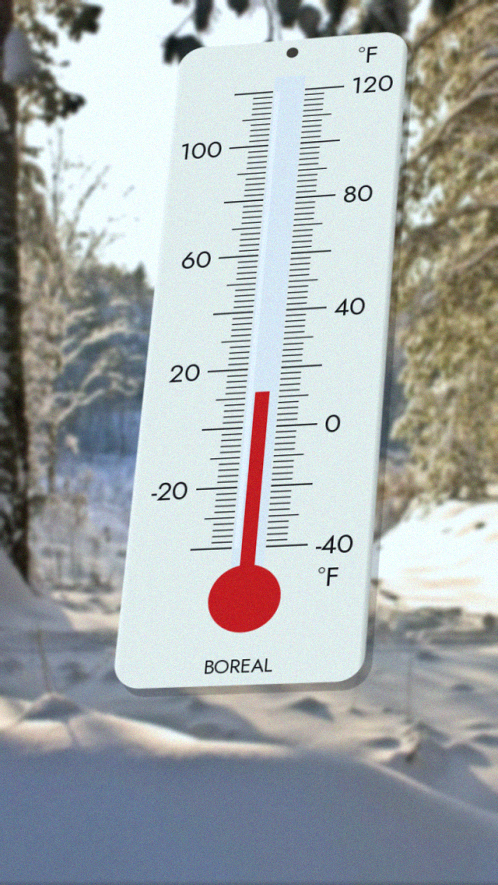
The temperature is 12 °F
